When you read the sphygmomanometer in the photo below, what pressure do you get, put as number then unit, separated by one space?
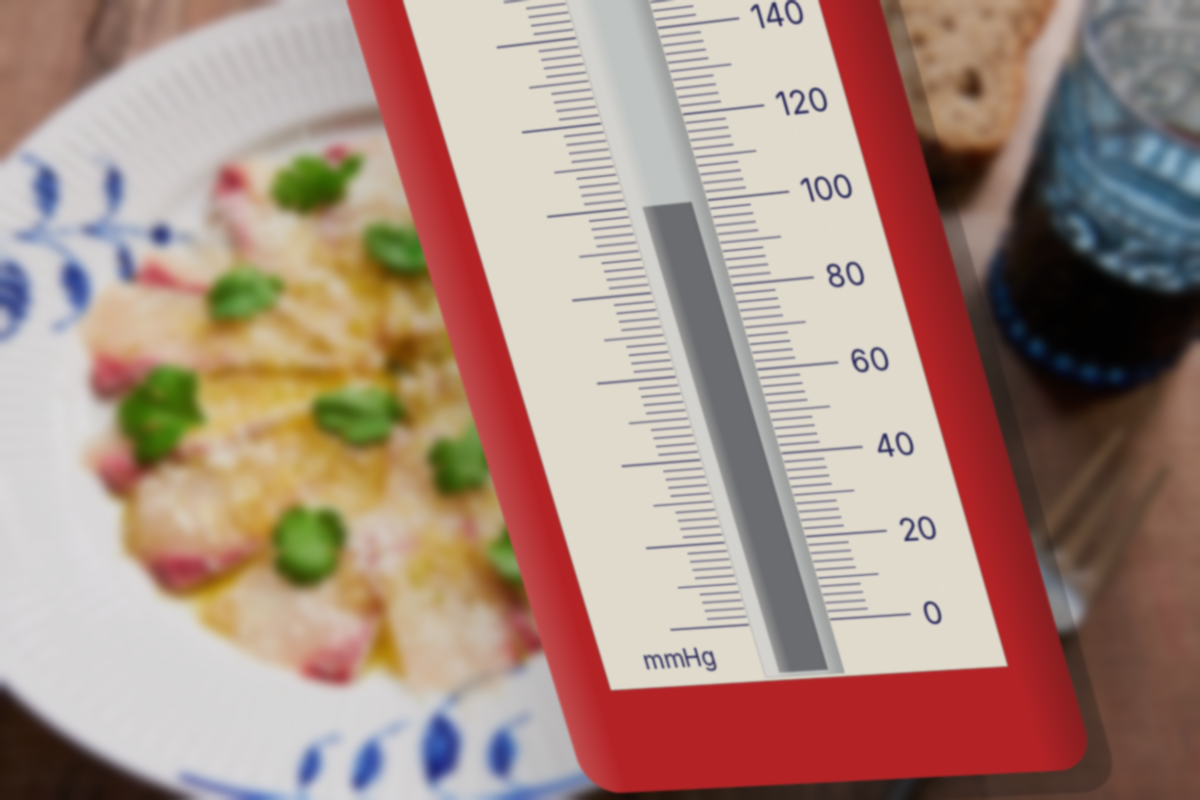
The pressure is 100 mmHg
